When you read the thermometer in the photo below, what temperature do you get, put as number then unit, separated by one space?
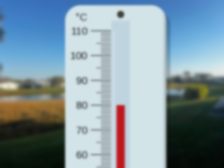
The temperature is 80 °C
